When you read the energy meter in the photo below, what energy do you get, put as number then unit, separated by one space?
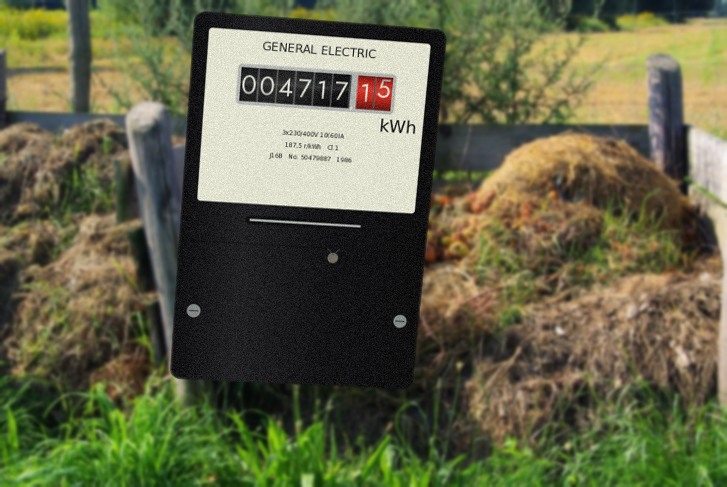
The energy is 4717.15 kWh
